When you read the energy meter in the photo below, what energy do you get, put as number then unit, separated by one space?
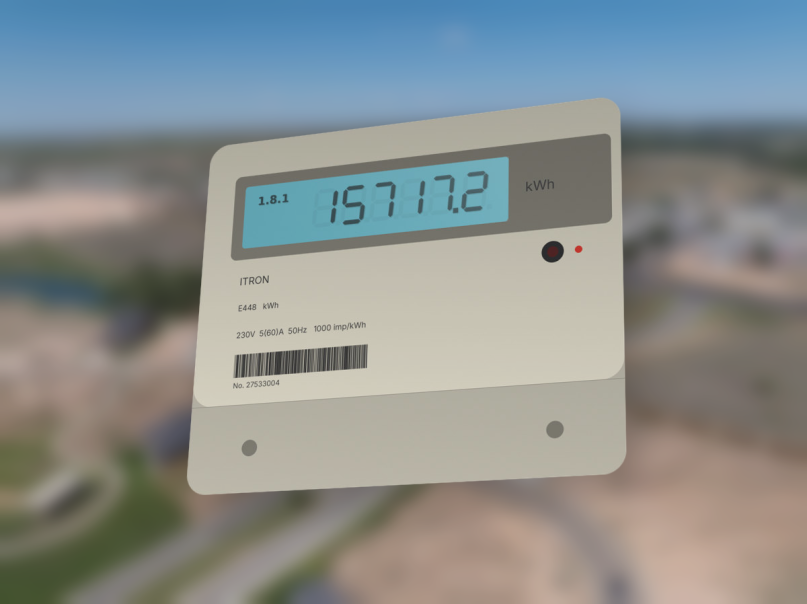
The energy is 15717.2 kWh
